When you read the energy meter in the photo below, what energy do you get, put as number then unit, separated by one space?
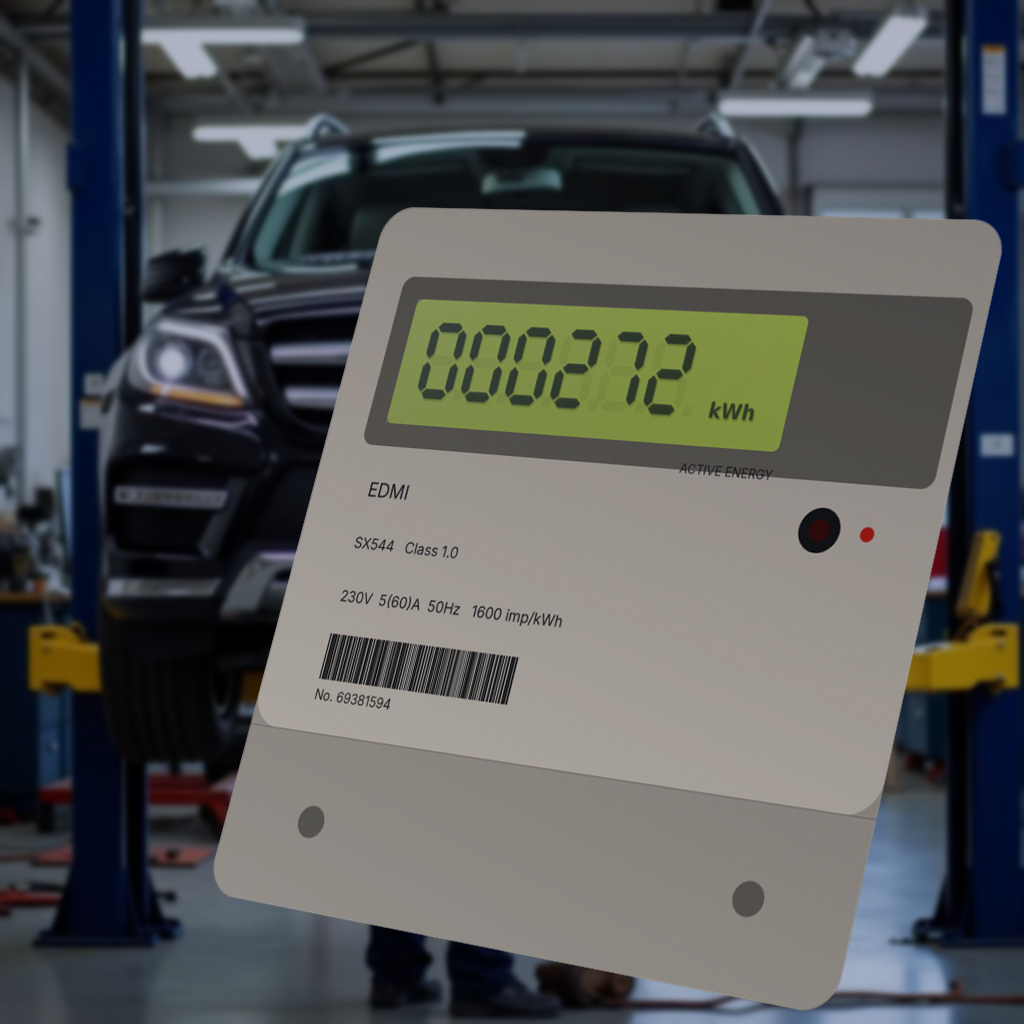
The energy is 272 kWh
